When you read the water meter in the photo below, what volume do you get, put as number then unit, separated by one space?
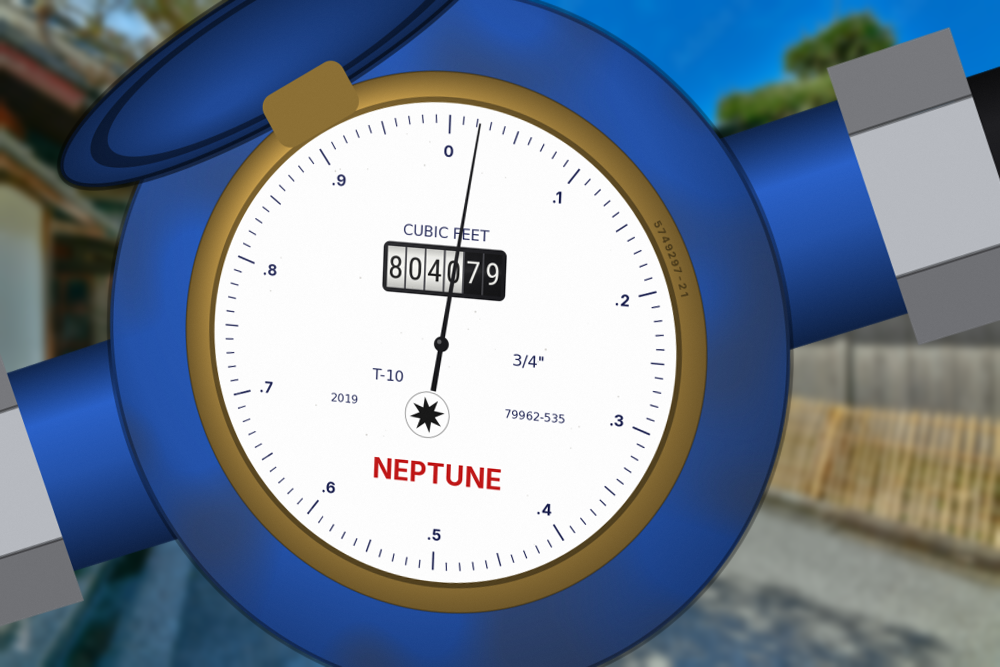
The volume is 804079.02 ft³
